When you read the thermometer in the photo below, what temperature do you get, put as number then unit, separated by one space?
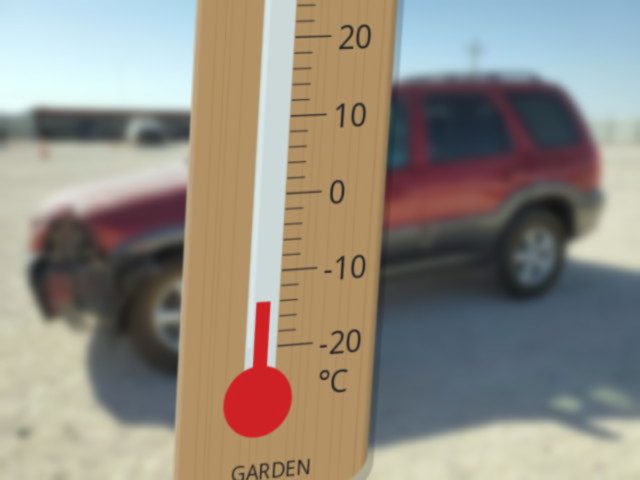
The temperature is -14 °C
